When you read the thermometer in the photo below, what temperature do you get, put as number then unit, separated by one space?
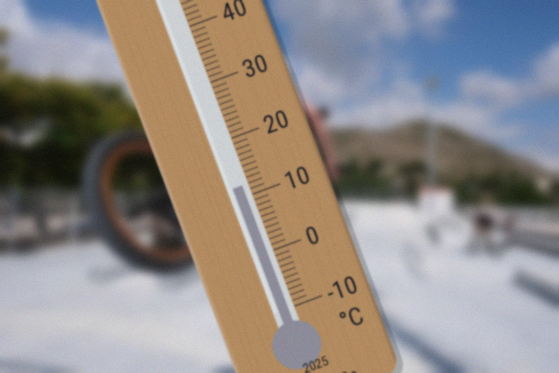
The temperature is 12 °C
